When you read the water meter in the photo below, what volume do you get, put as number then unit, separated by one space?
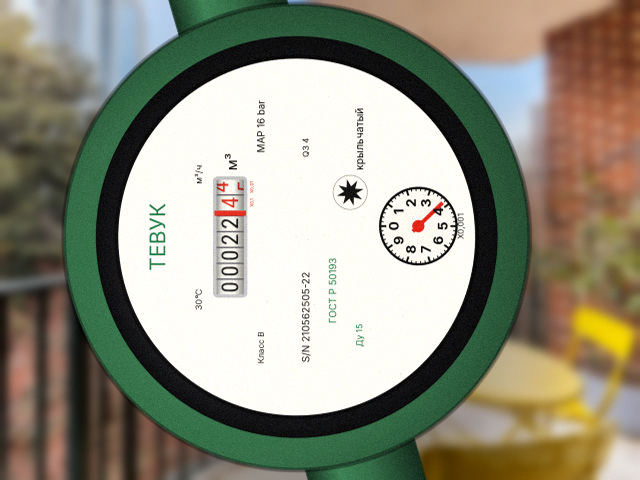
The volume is 22.443 m³
